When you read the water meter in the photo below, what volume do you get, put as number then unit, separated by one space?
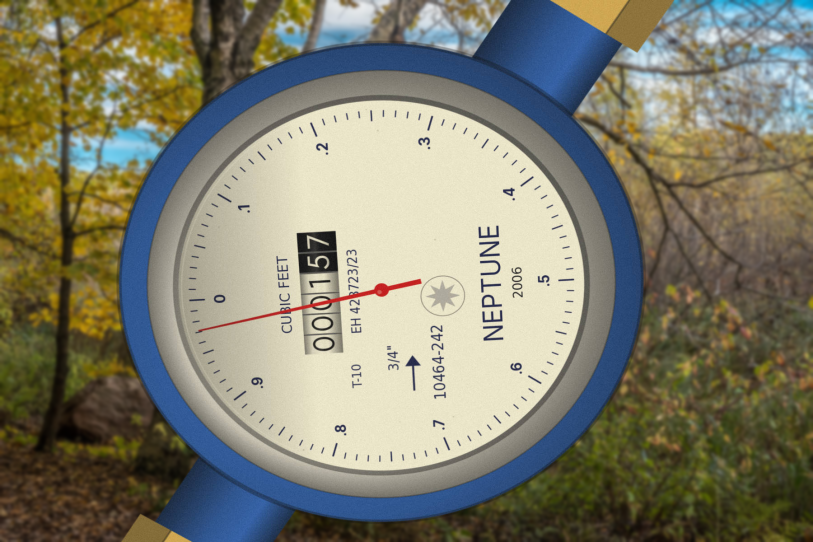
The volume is 156.97 ft³
